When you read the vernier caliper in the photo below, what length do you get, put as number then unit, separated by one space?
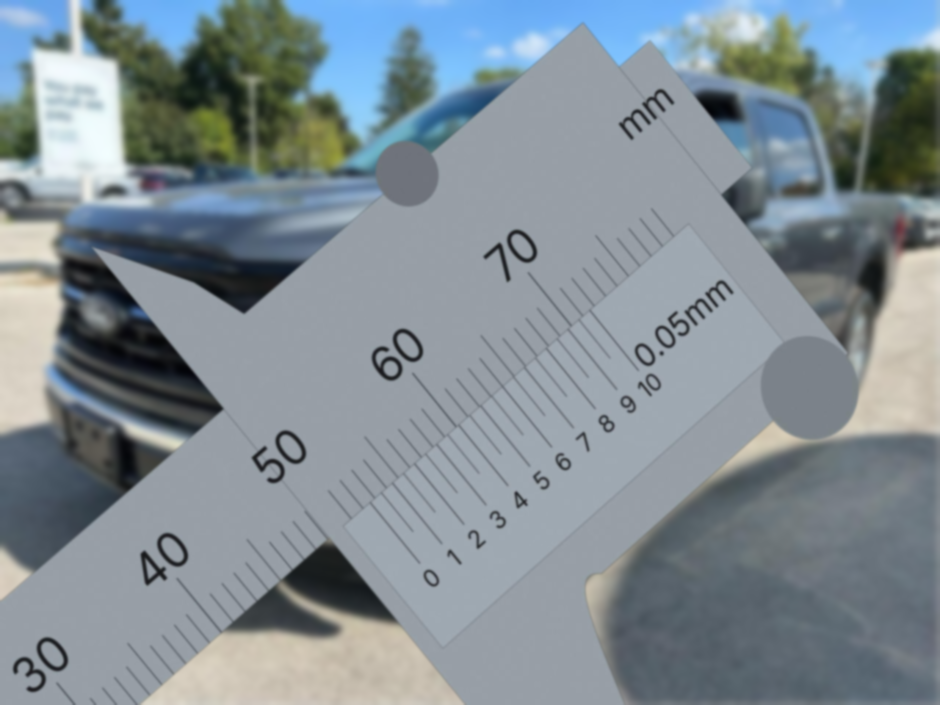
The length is 52.6 mm
